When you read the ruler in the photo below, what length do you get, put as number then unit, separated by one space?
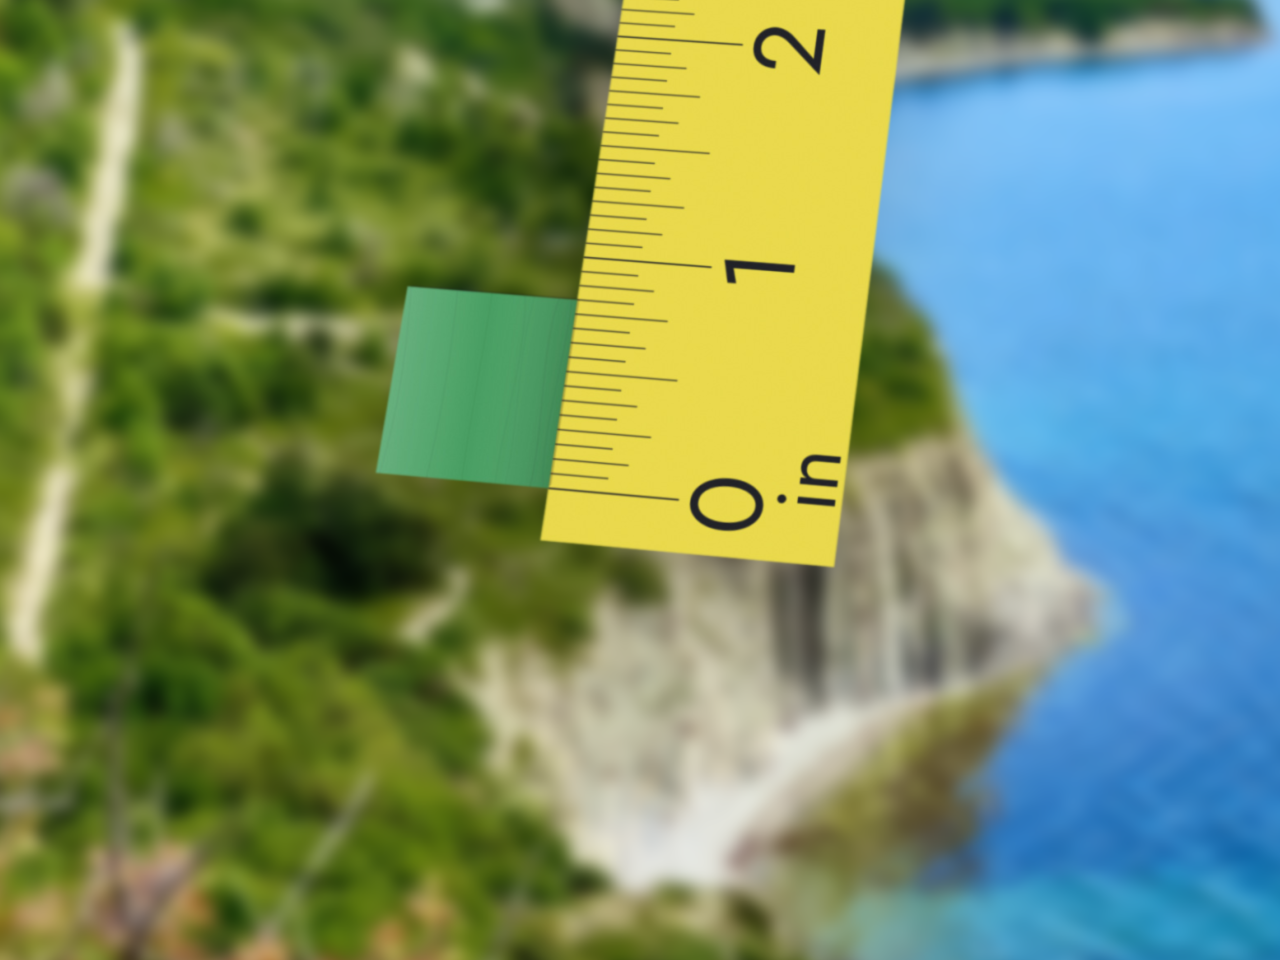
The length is 0.8125 in
